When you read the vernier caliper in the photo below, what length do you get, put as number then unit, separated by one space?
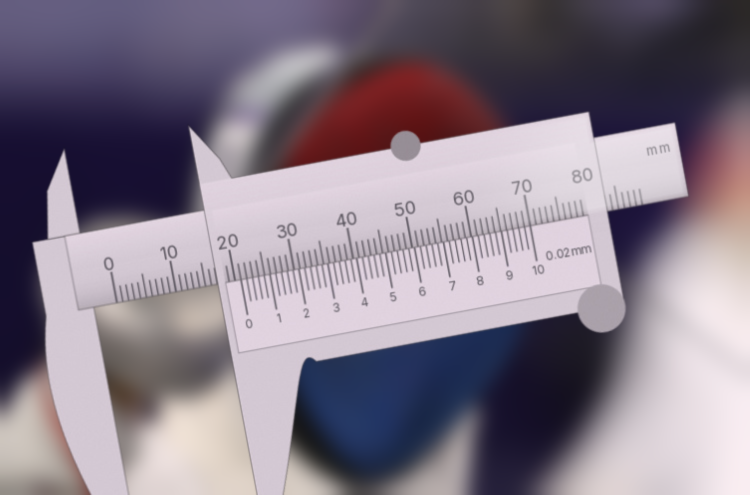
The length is 21.0 mm
